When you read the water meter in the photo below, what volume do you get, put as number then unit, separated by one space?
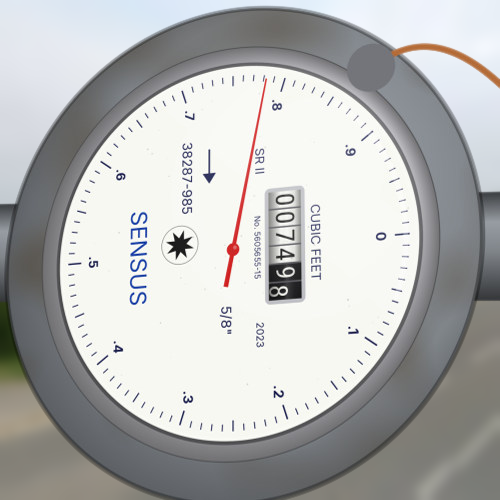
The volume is 7497.78 ft³
